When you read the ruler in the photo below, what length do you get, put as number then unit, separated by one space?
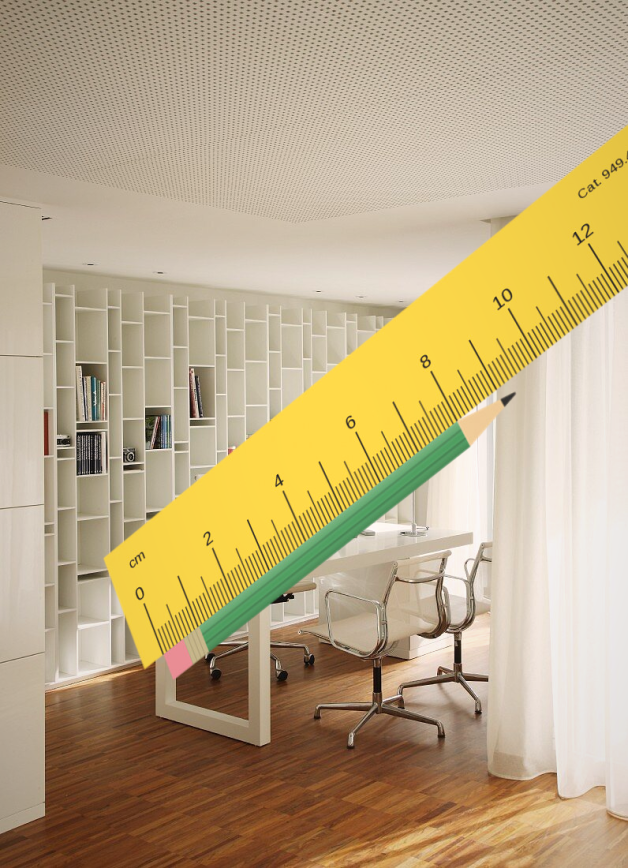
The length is 9.3 cm
